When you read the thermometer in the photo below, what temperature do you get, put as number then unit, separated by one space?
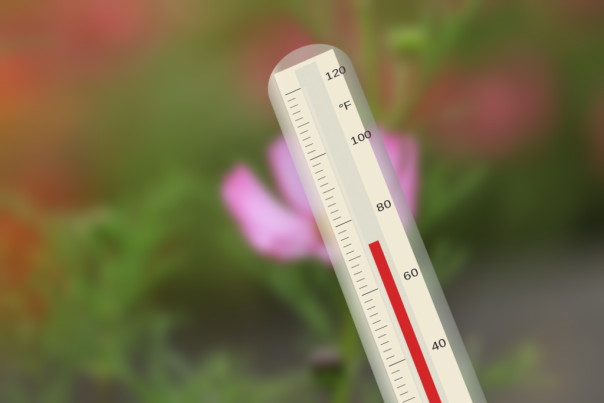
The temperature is 72 °F
